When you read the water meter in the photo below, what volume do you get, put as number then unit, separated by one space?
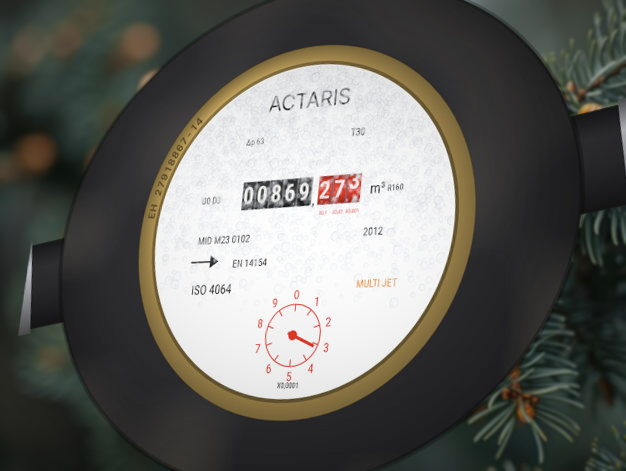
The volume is 869.2733 m³
